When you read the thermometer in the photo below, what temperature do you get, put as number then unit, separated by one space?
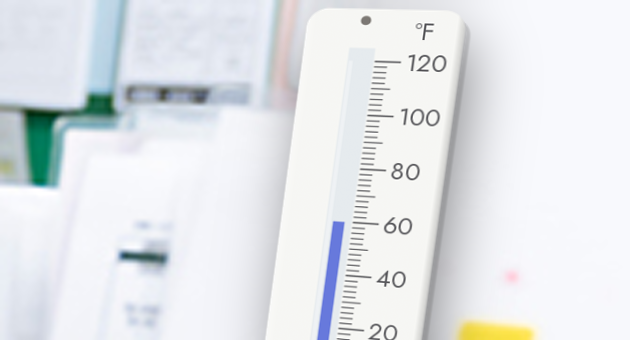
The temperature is 60 °F
